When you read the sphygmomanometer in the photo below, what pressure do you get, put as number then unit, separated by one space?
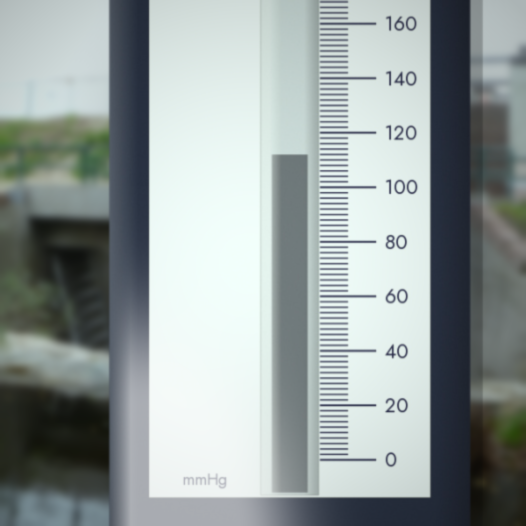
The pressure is 112 mmHg
